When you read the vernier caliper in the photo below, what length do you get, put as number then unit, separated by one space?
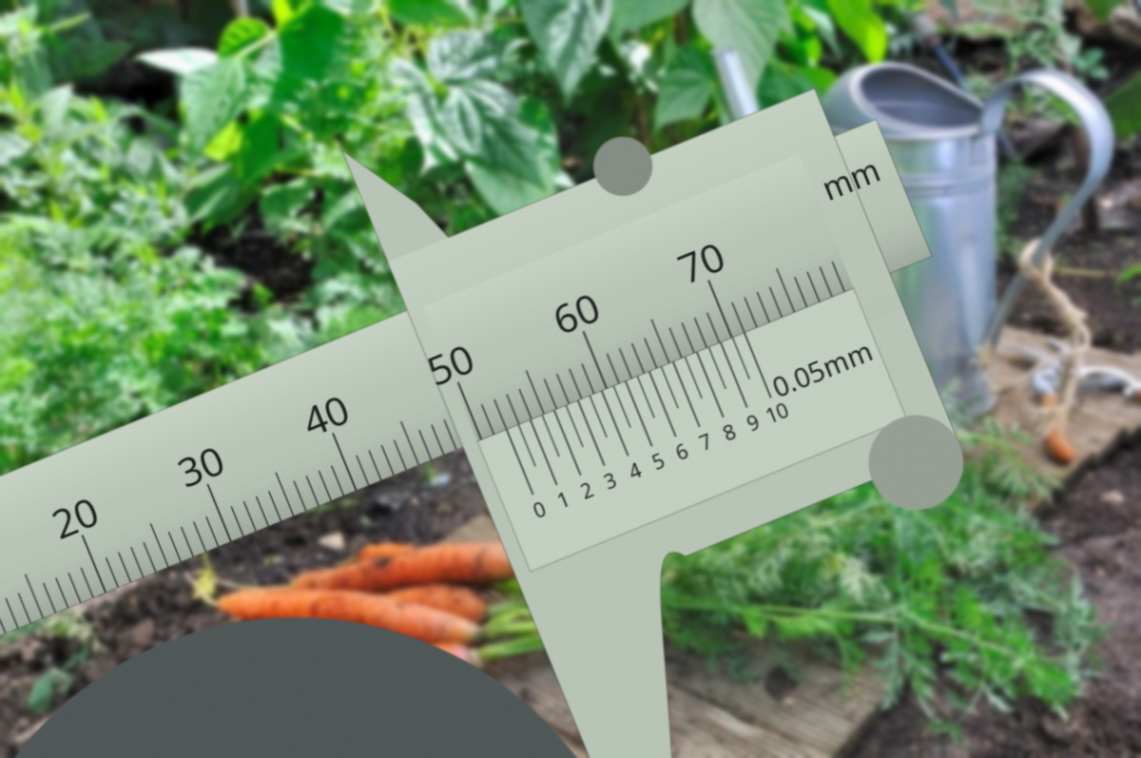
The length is 52.0 mm
